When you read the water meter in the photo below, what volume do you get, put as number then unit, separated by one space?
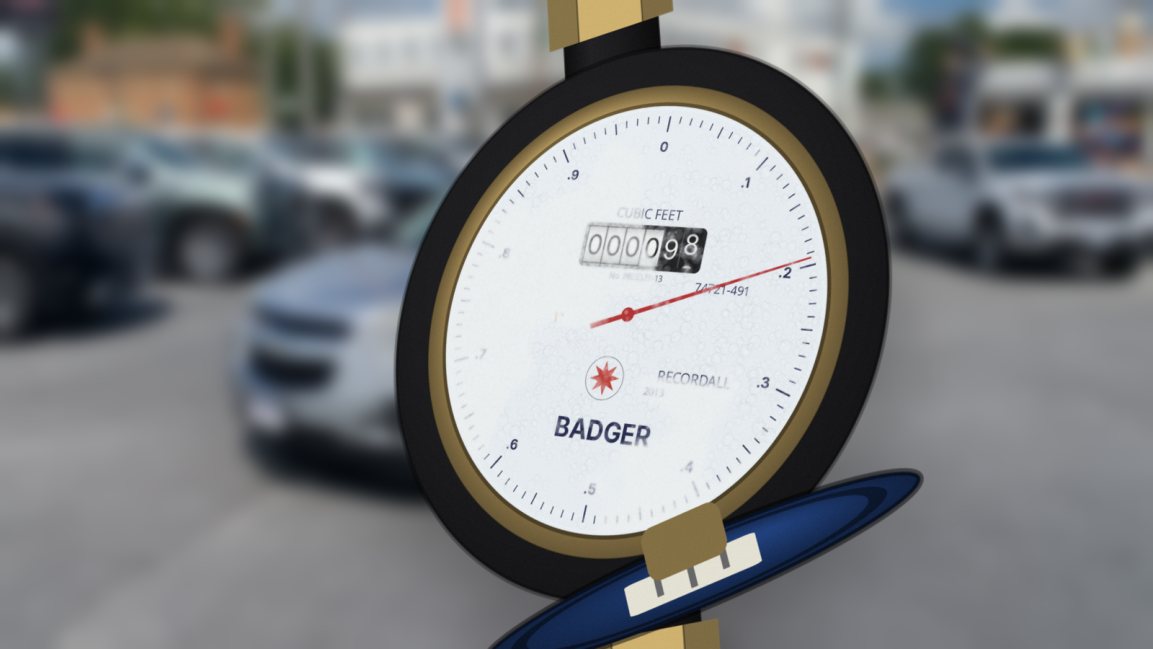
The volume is 98.19 ft³
